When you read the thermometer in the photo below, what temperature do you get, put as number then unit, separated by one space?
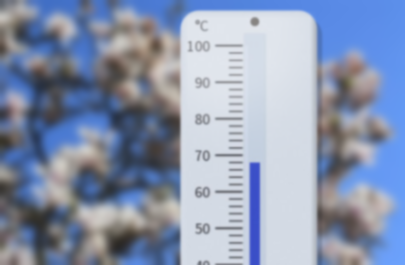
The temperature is 68 °C
